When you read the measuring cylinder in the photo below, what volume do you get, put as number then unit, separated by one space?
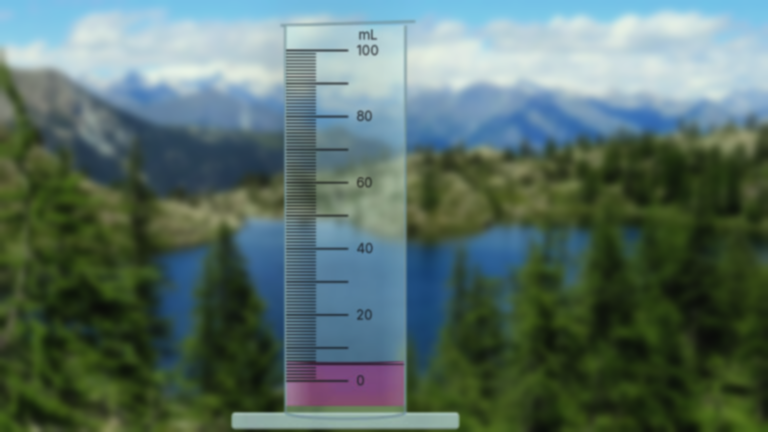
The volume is 5 mL
